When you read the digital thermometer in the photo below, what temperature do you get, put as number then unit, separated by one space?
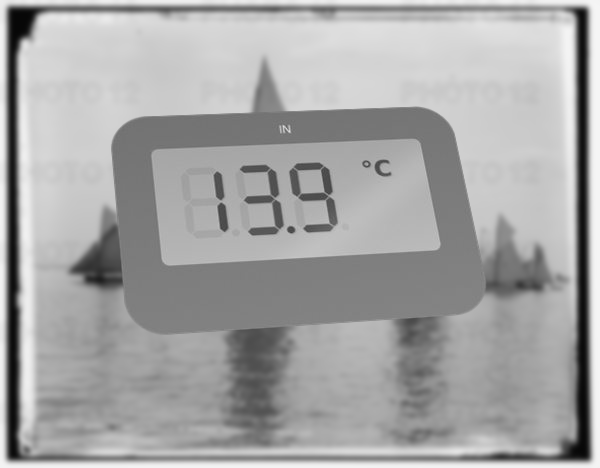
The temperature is 13.9 °C
